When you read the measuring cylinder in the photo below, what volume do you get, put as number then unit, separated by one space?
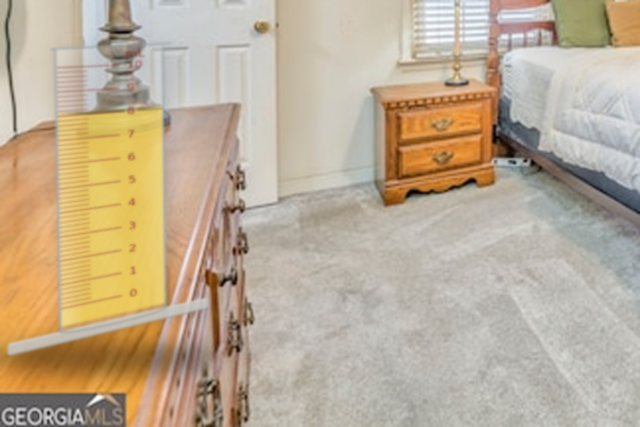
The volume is 8 mL
